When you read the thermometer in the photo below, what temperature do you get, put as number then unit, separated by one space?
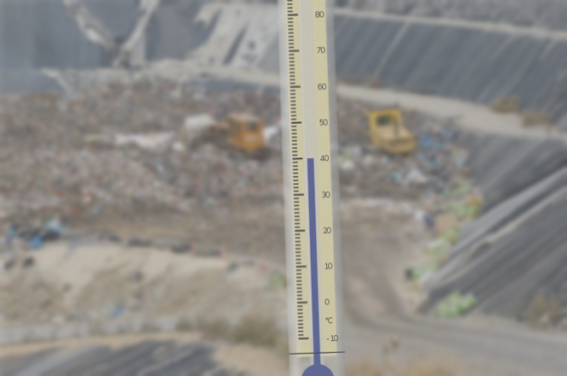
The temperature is 40 °C
